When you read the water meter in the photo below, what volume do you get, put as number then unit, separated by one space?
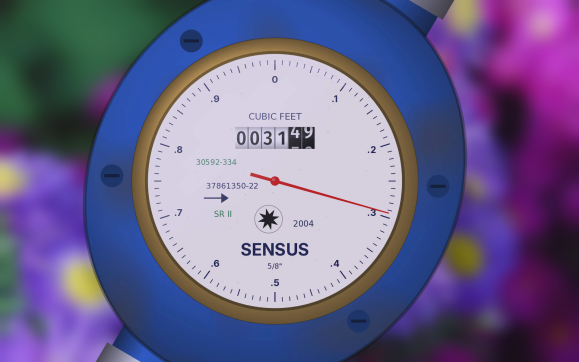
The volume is 3149.29 ft³
